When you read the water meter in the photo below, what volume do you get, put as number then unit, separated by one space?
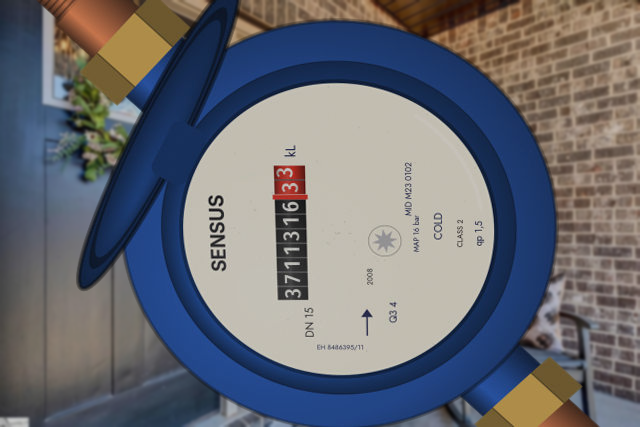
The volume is 3711316.33 kL
